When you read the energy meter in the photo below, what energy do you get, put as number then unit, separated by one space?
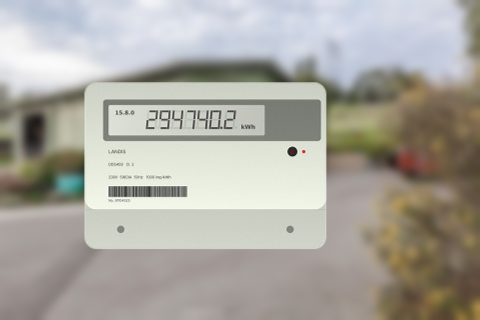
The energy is 294740.2 kWh
